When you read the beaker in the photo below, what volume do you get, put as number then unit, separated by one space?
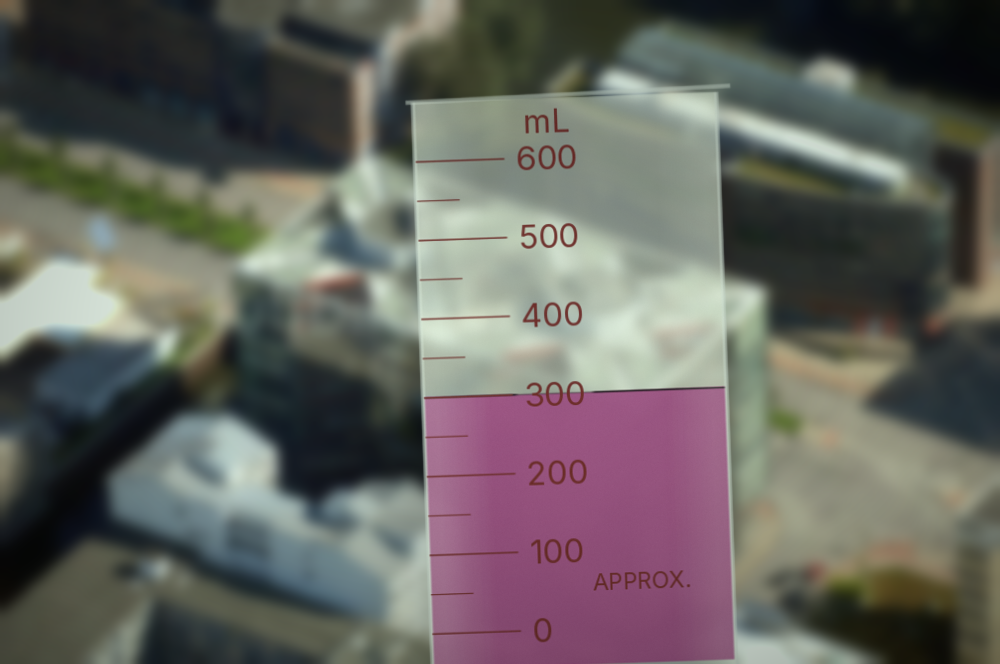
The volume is 300 mL
